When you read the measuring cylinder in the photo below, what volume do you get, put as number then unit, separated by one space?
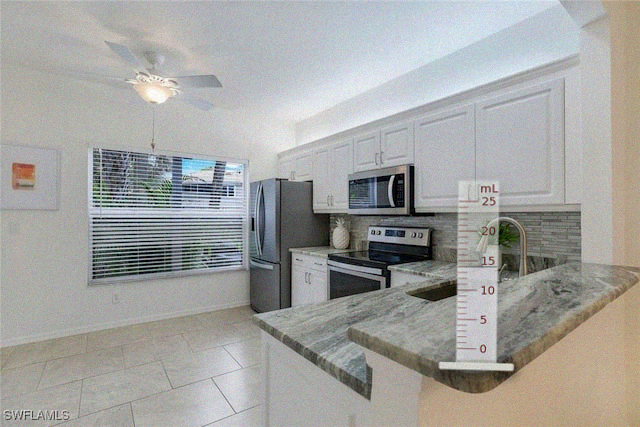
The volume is 14 mL
